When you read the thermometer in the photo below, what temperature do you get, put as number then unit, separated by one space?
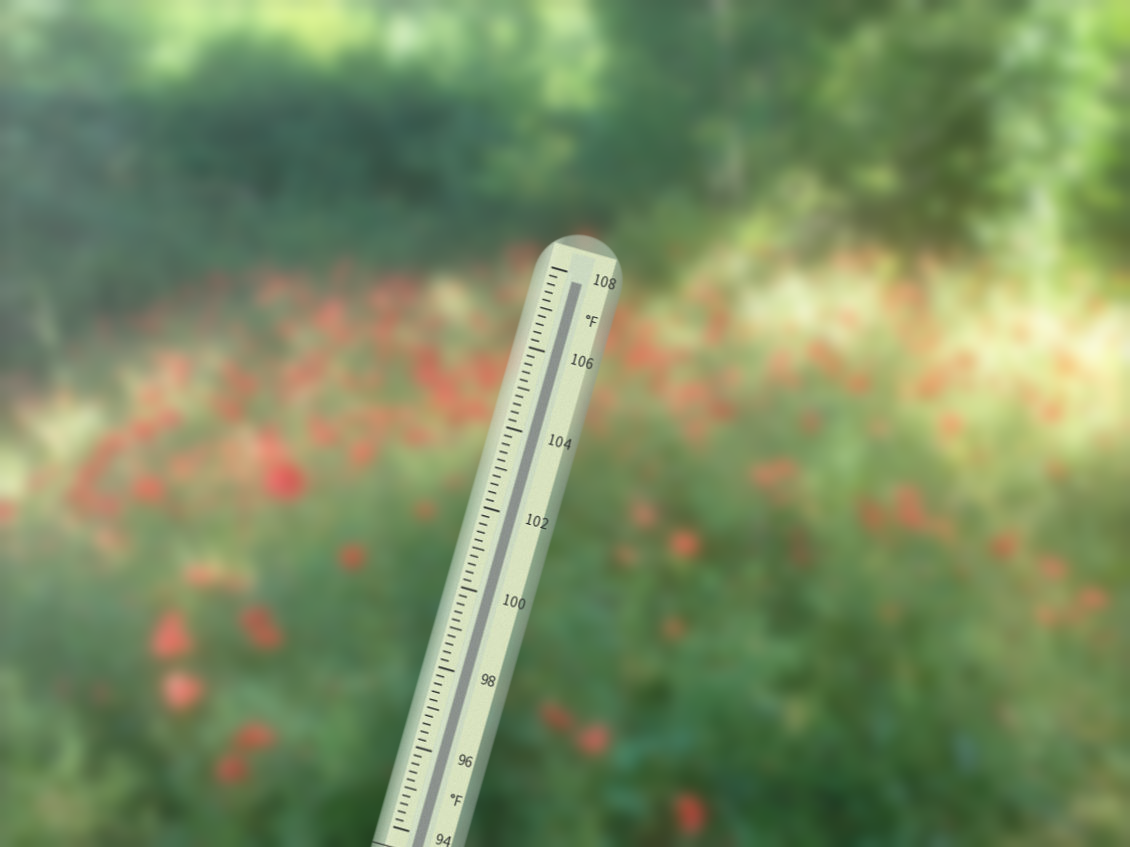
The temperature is 107.8 °F
